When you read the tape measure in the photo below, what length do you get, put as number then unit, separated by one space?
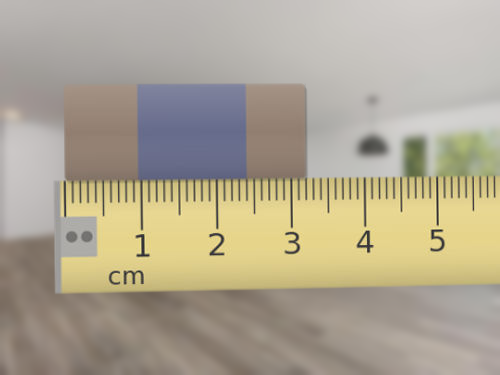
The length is 3.2 cm
